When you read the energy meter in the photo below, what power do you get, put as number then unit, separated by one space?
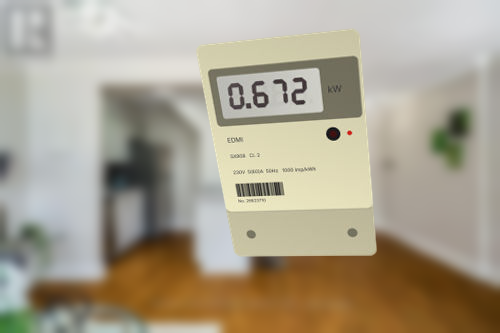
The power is 0.672 kW
